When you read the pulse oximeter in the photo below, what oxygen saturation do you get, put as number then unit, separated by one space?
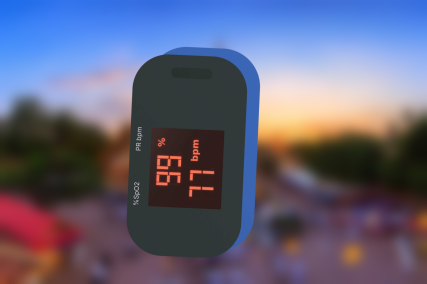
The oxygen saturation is 99 %
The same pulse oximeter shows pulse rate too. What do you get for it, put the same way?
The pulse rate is 77 bpm
